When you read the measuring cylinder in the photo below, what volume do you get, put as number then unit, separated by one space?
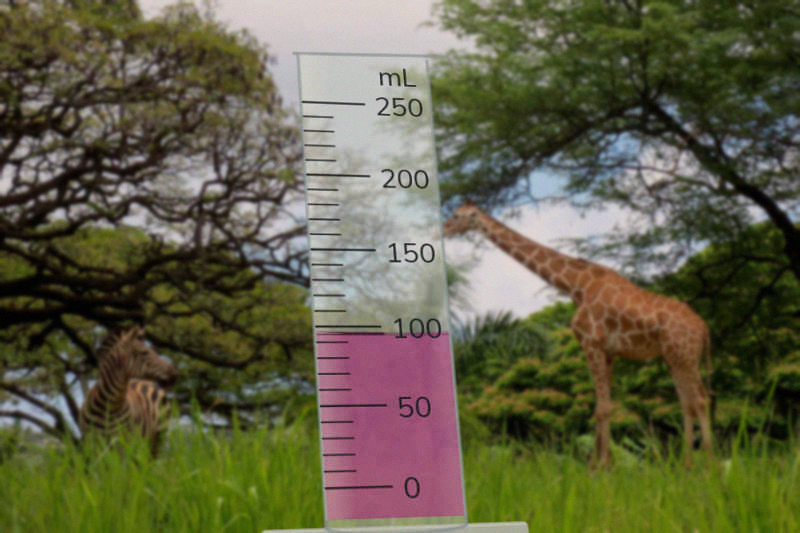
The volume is 95 mL
